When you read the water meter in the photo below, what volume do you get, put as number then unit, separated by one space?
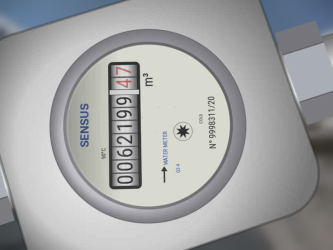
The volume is 62199.47 m³
